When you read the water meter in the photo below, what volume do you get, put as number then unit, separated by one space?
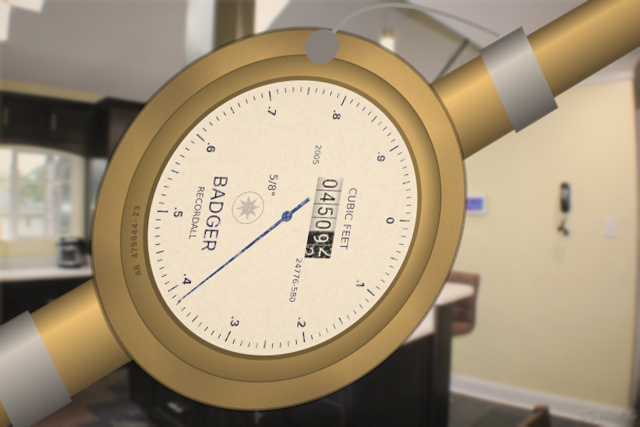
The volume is 45092.38 ft³
